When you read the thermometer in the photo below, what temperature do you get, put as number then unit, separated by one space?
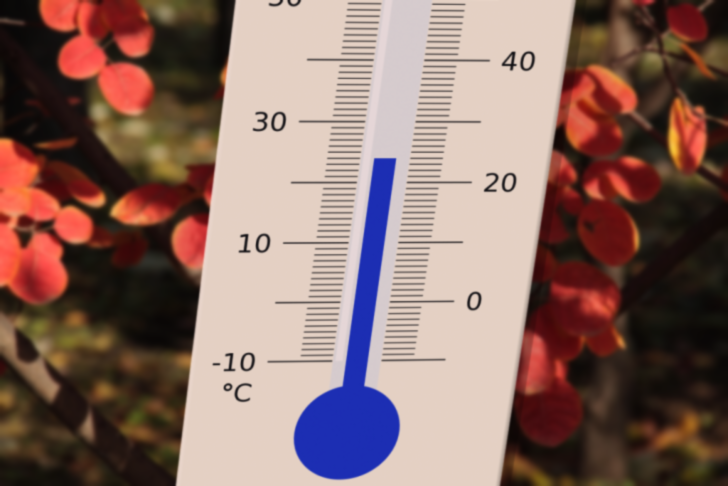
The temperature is 24 °C
